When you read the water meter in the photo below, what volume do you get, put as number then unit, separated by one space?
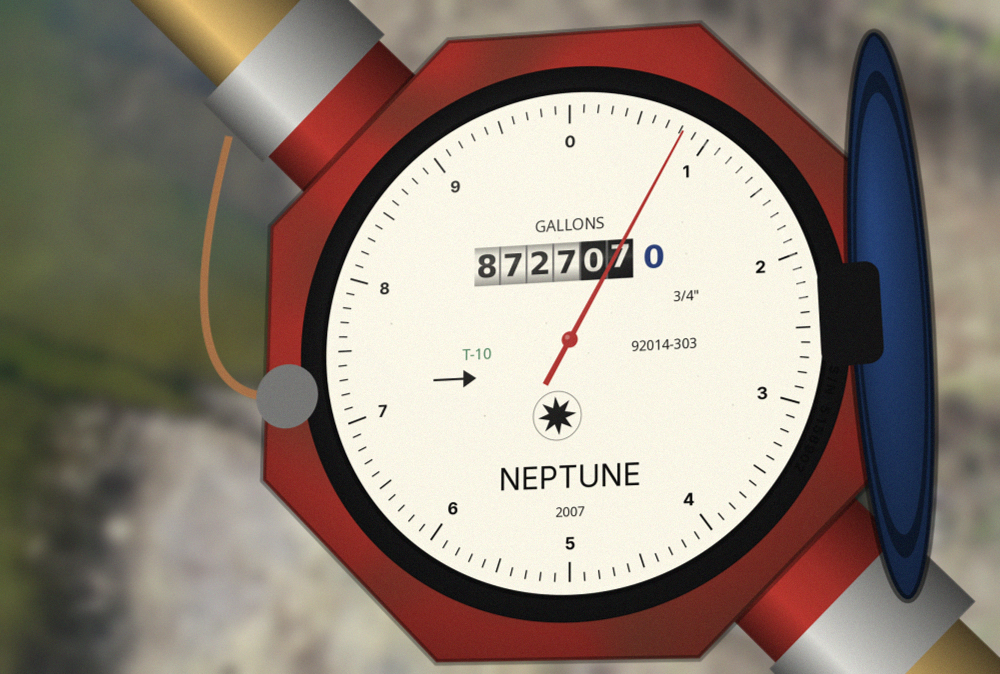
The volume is 8727070.8 gal
